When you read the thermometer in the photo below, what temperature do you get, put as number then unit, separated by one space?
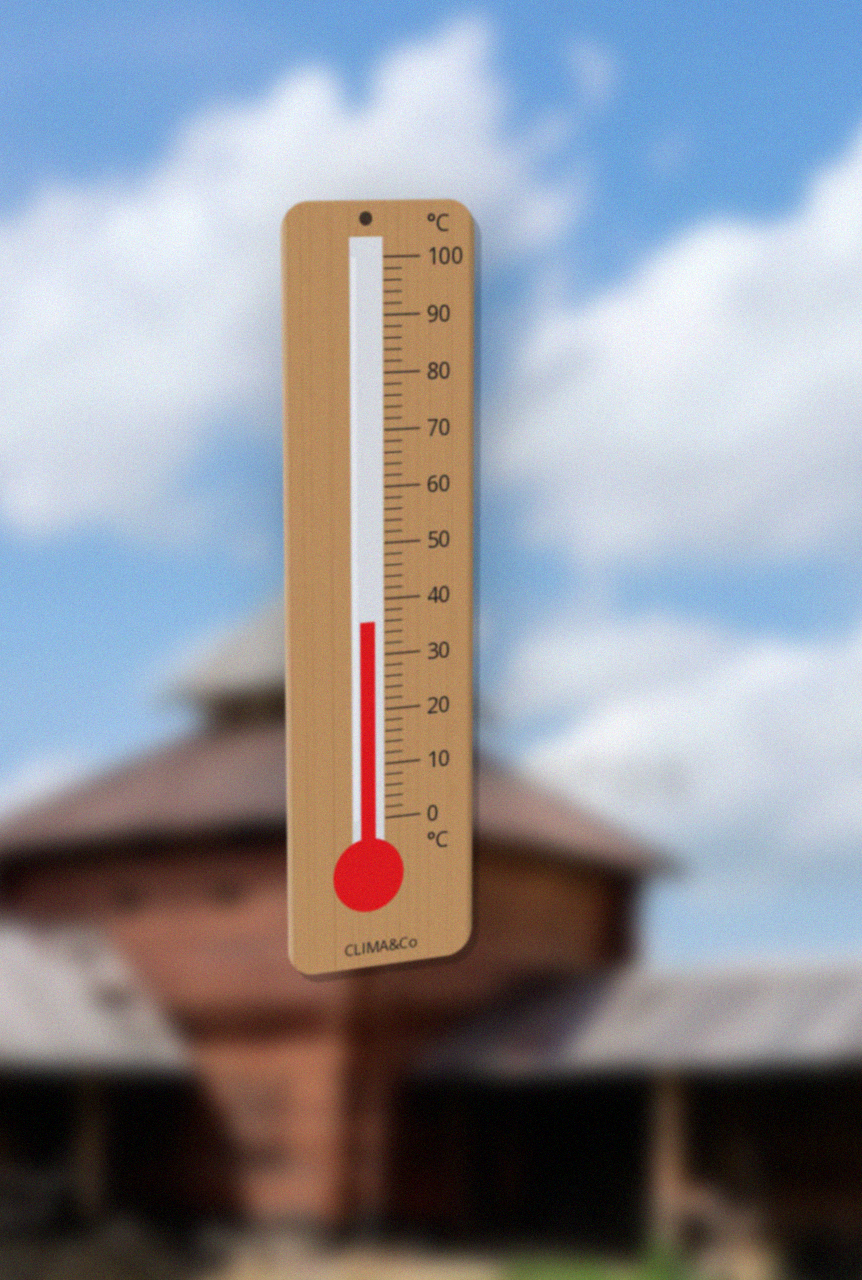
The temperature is 36 °C
